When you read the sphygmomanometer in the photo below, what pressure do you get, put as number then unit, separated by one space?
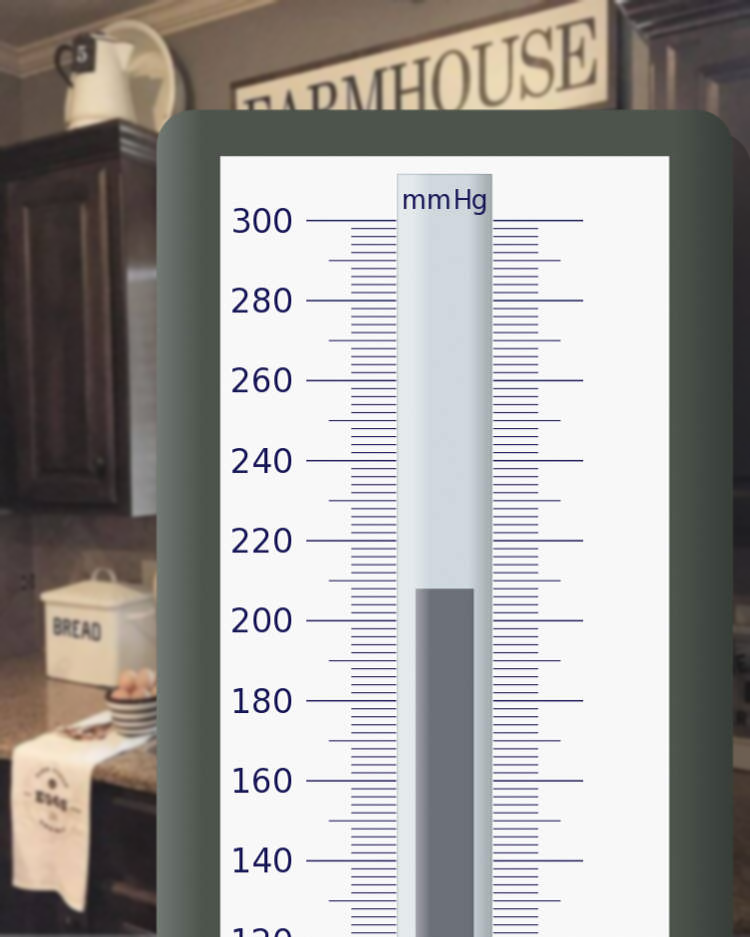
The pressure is 208 mmHg
